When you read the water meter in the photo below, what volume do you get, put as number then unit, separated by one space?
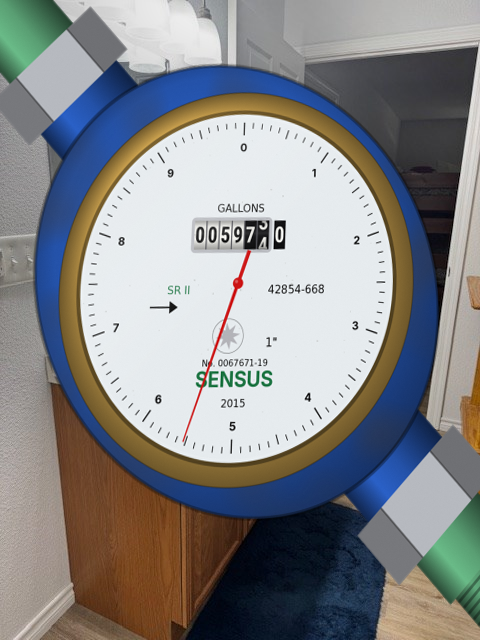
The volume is 59735.5 gal
